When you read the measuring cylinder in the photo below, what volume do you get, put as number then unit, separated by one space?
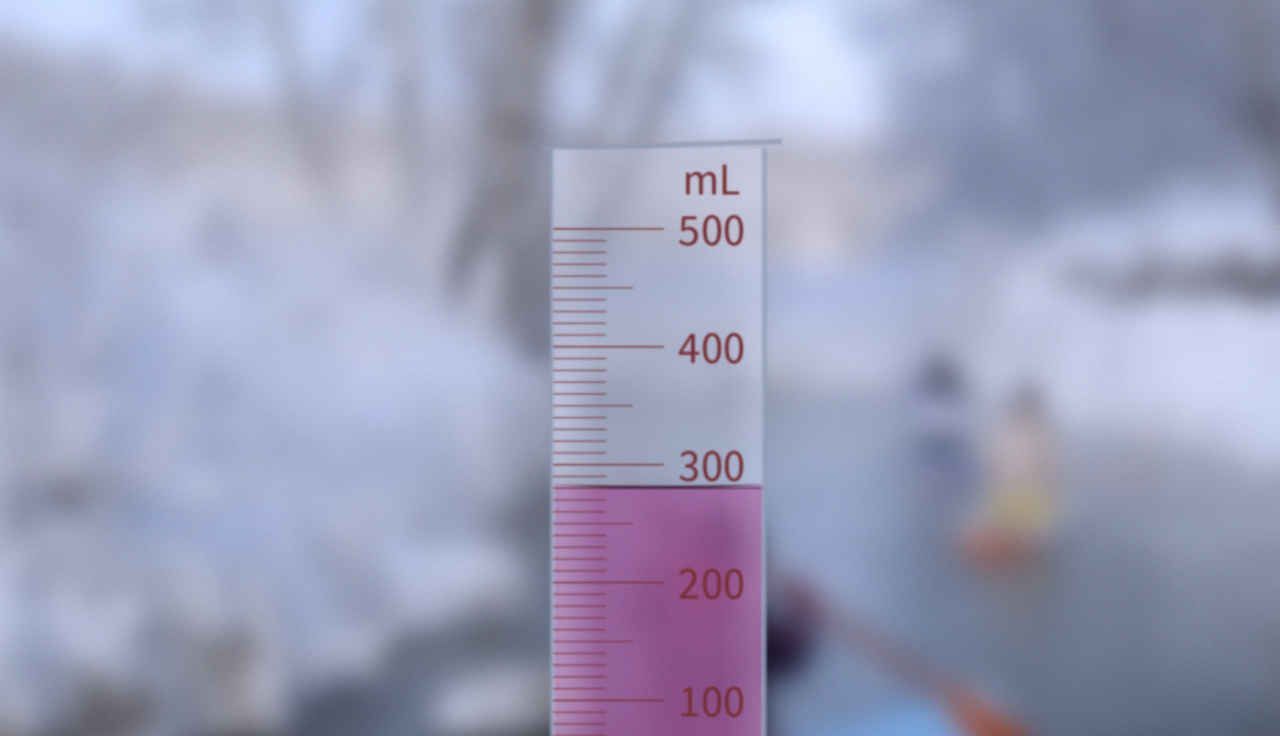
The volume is 280 mL
